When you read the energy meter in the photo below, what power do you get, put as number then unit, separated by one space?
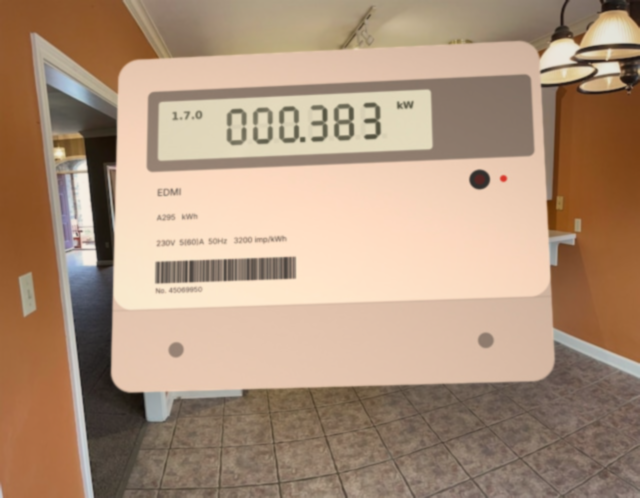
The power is 0.383 kW
